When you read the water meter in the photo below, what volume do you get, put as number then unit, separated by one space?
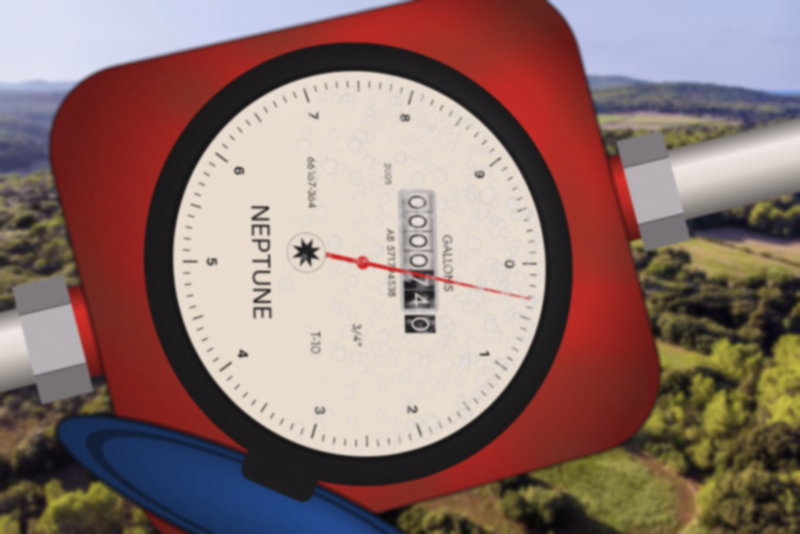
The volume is 740.3 gal
